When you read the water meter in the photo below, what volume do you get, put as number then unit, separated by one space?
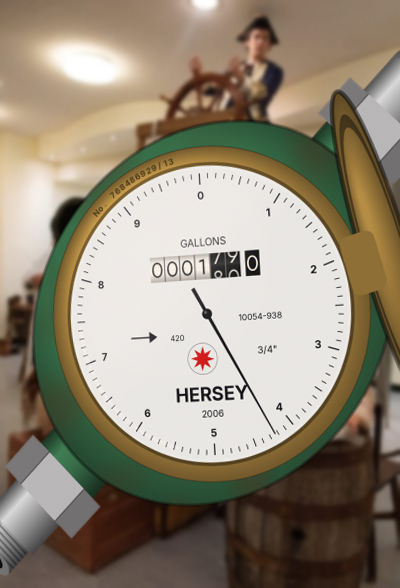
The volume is 1794.2 gal
